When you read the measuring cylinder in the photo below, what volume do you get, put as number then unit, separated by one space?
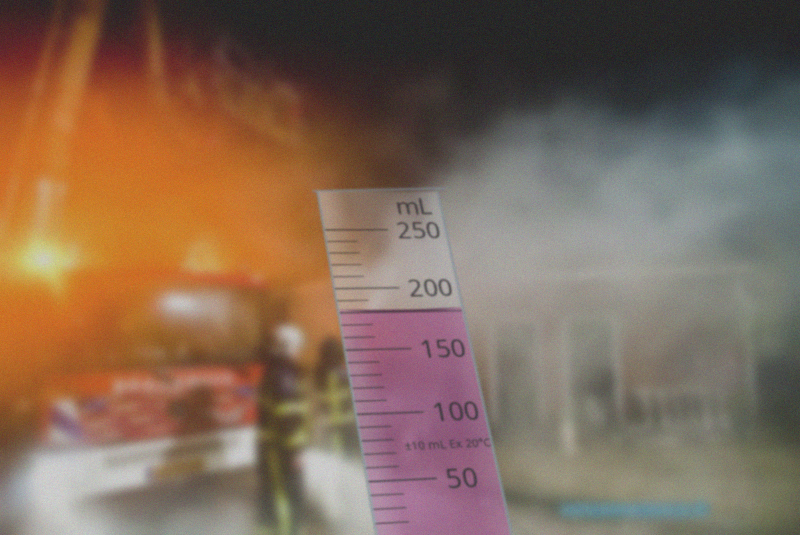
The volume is 180 mL
